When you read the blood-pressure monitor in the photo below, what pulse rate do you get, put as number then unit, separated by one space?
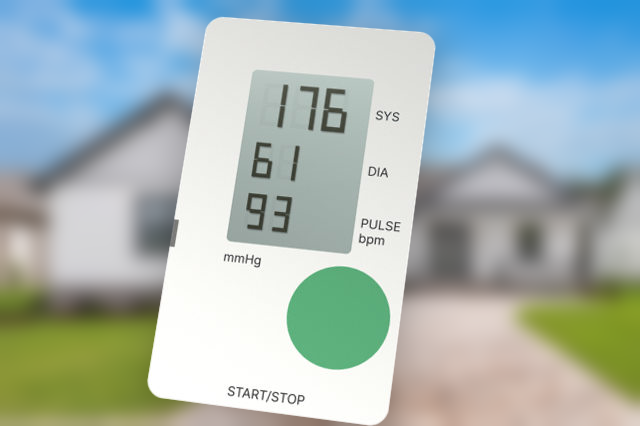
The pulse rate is 93 bpm
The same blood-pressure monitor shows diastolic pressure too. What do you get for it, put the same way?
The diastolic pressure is 61 mmHg
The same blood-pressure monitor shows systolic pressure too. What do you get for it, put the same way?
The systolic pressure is 176 mmHg
